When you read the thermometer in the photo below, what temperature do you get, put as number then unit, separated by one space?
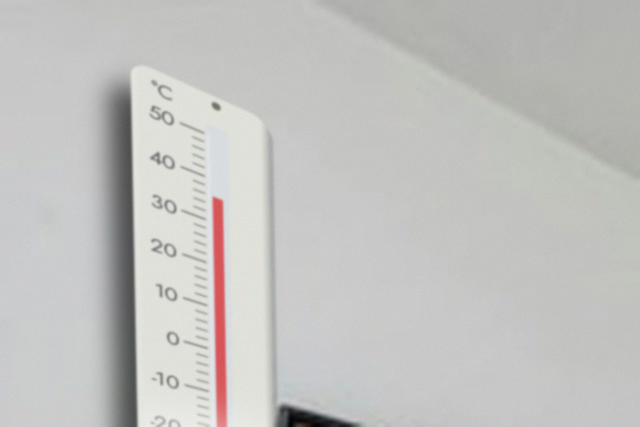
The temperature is 36 °C
